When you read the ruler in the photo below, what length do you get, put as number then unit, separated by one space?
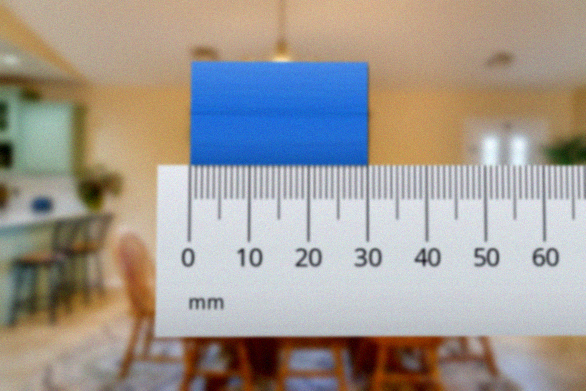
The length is 30 mm
